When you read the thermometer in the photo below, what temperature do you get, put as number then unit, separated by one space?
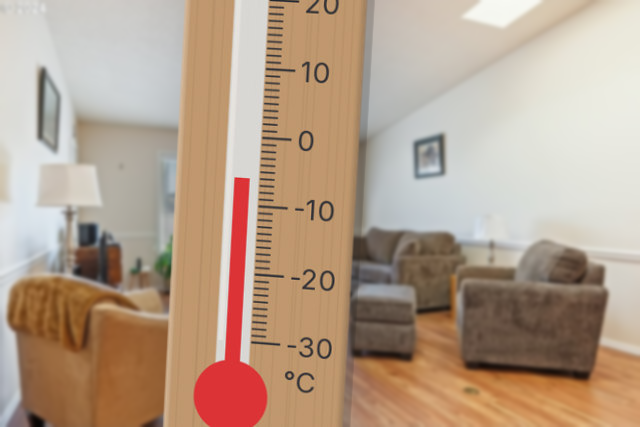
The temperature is -6 °C
